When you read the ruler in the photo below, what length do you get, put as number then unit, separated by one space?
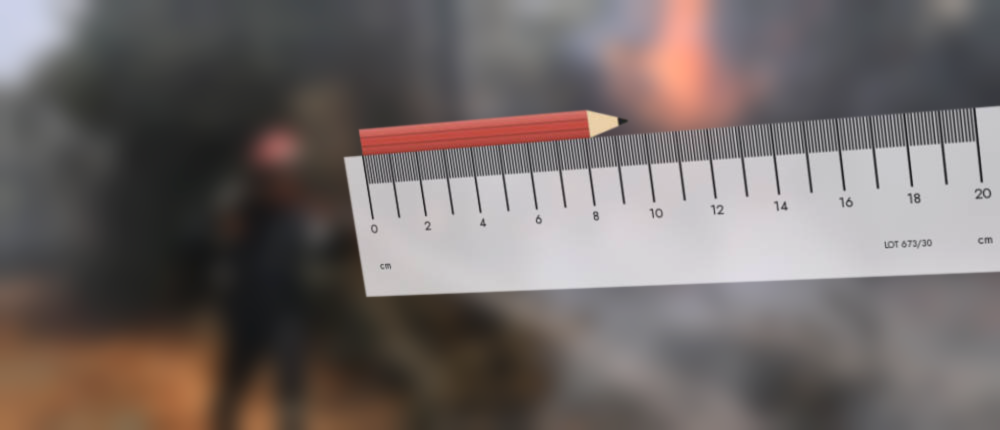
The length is 9.5 cm
